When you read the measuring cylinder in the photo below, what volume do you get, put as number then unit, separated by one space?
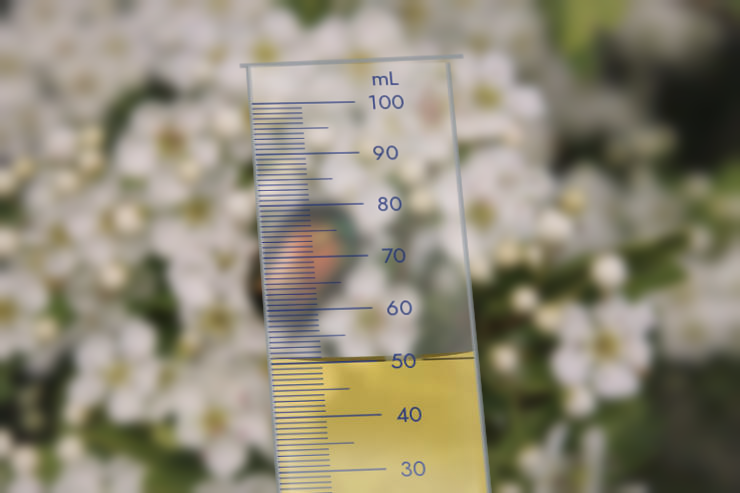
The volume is 50 mL
